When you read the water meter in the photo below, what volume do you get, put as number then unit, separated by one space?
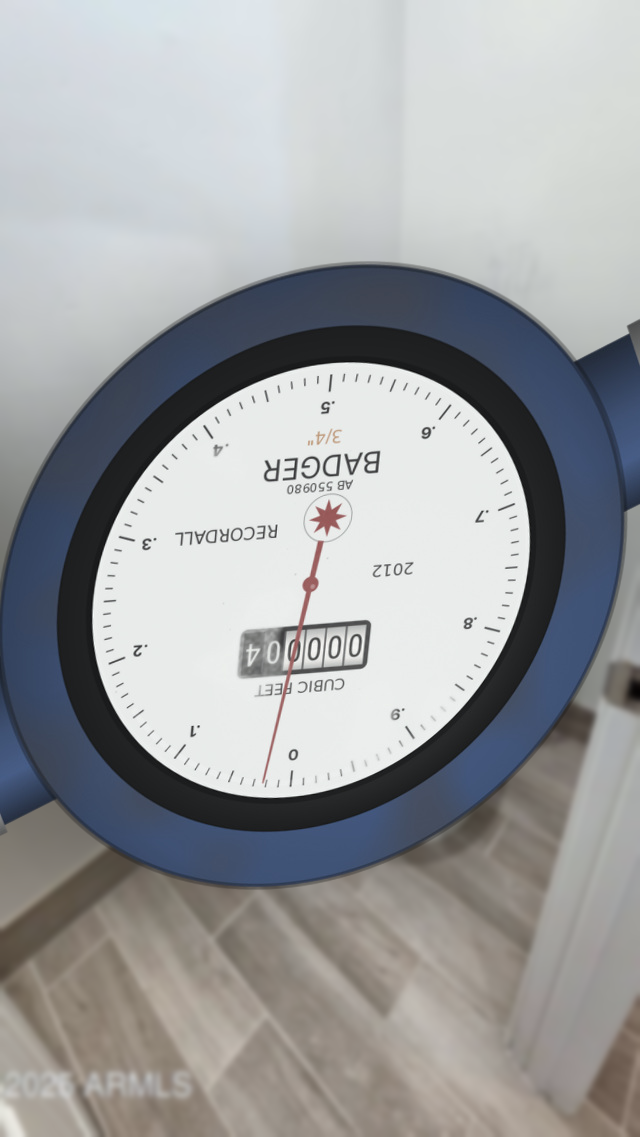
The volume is 4.02 ft³
